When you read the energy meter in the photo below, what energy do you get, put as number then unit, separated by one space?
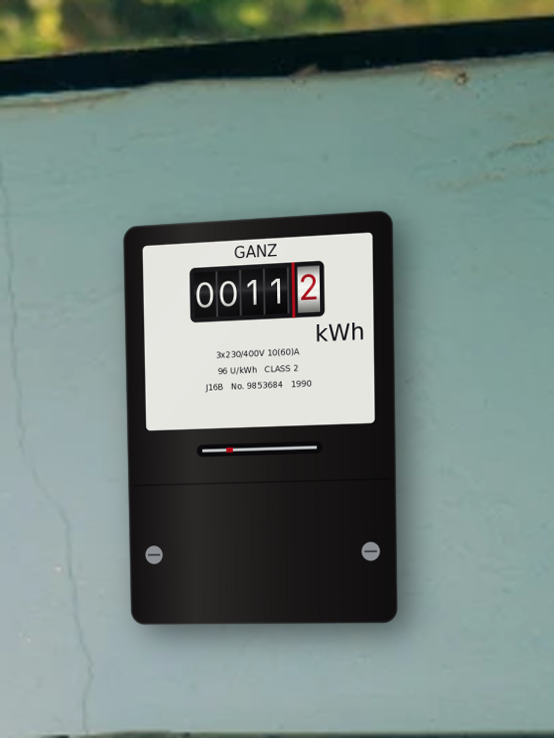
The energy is 11.2 kWh
